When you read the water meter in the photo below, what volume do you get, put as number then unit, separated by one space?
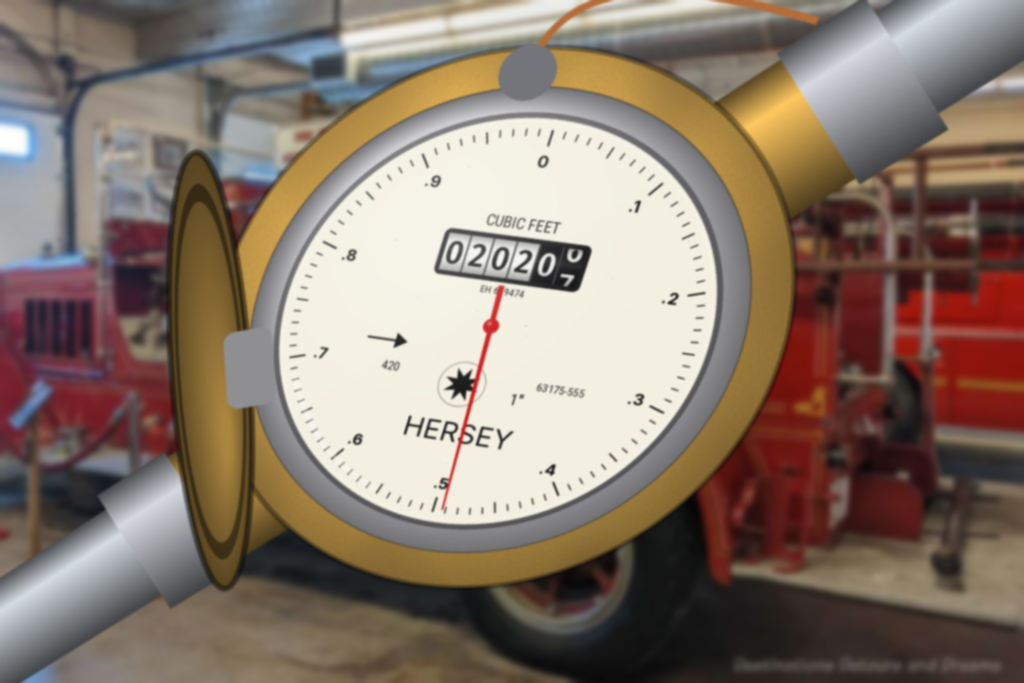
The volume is 20206.49 ft³
